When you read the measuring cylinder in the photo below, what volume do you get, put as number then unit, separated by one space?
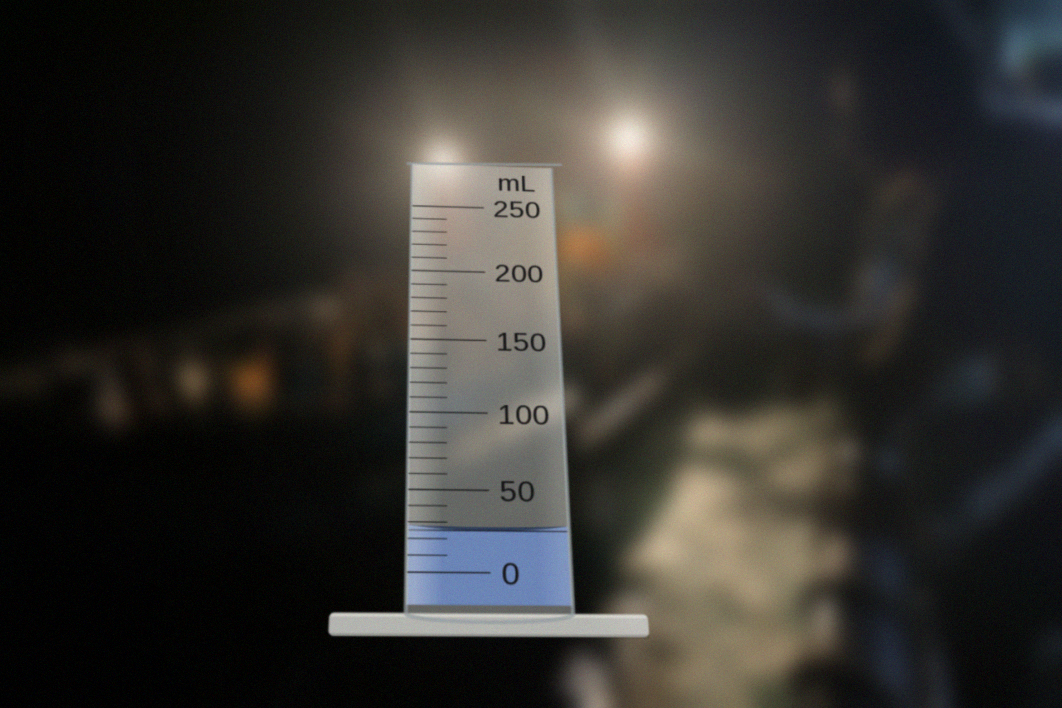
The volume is 25 mL
